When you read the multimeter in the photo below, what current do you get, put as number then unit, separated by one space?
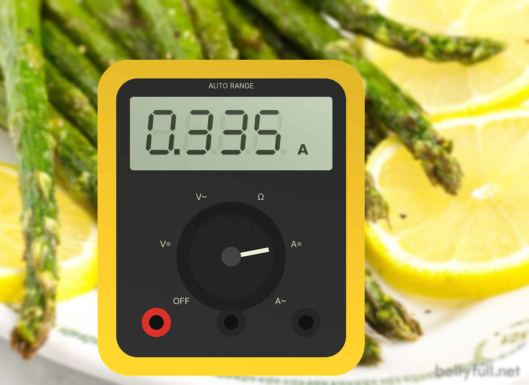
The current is 0.335 A
